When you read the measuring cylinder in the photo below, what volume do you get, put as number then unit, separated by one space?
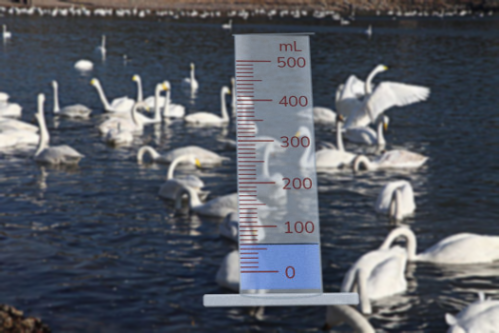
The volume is 60 mL
